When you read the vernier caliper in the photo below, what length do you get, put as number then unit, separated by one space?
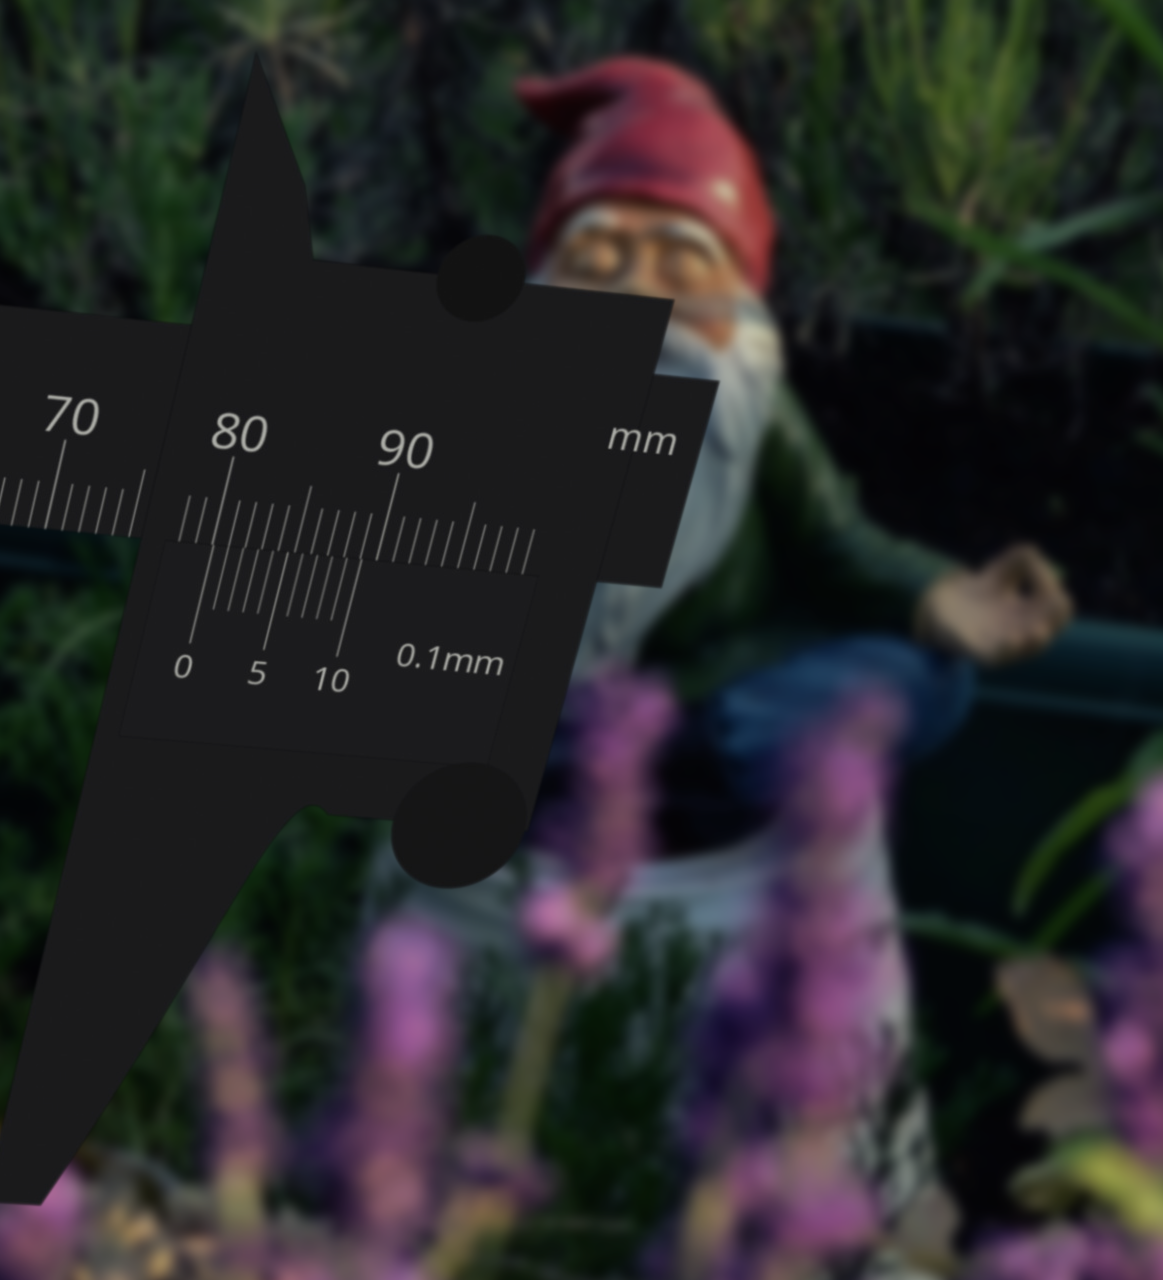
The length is 80.1 mm
